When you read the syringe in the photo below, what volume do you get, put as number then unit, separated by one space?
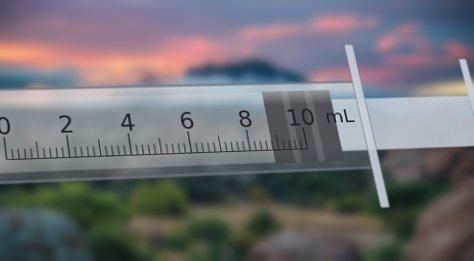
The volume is 8.8 mL
